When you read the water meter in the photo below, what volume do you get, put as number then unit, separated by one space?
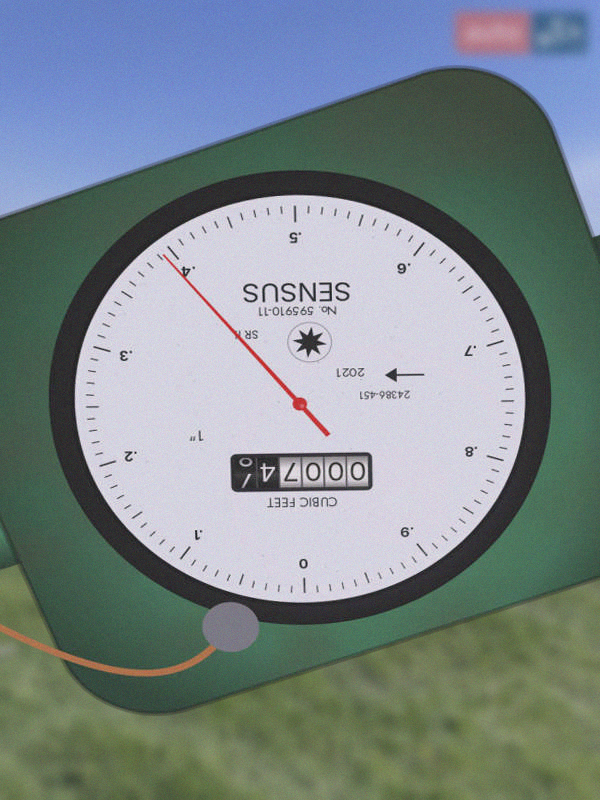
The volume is 747.39 ft³
